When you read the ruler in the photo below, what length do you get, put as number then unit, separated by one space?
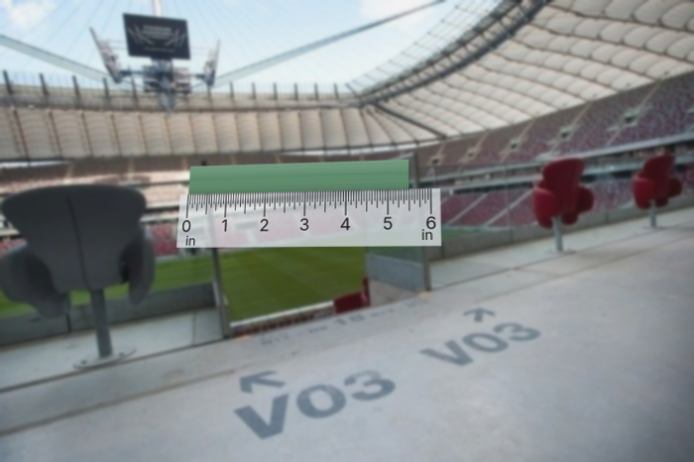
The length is 5.5 in
